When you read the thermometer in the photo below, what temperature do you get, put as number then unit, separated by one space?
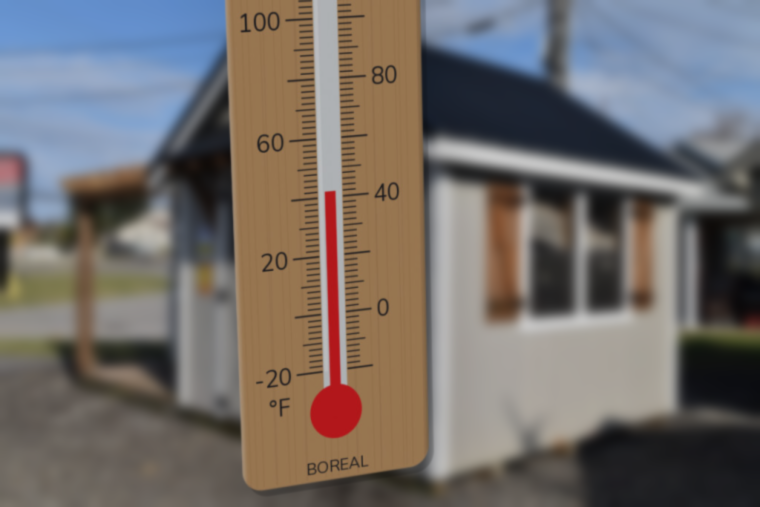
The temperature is 42 °F
